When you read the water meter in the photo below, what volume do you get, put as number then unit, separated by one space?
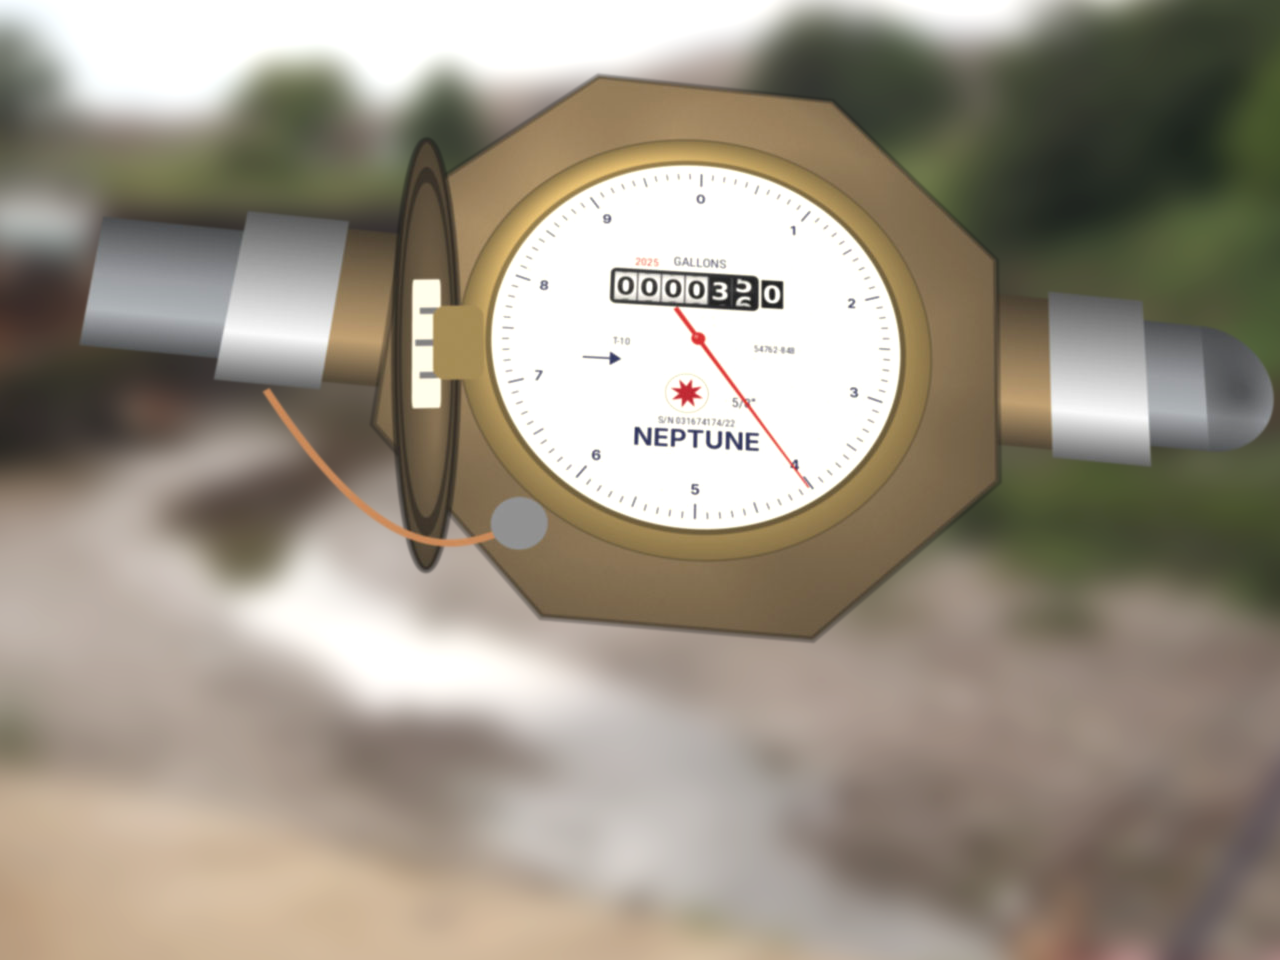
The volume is 354.0 gal
